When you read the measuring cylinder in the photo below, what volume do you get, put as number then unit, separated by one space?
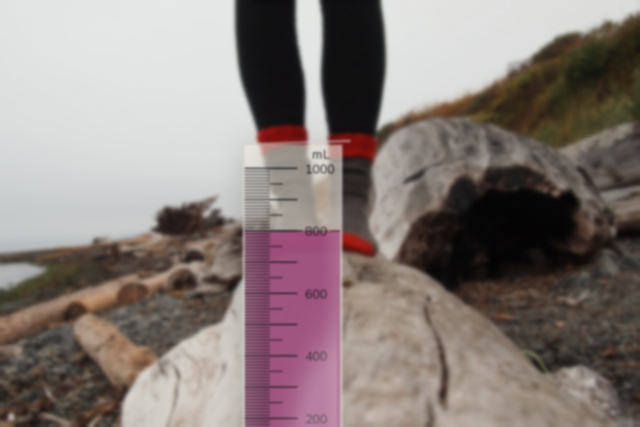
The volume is 800 mL
